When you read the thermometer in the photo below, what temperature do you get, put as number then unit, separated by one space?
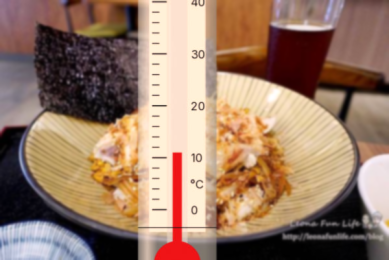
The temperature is 11 °C
